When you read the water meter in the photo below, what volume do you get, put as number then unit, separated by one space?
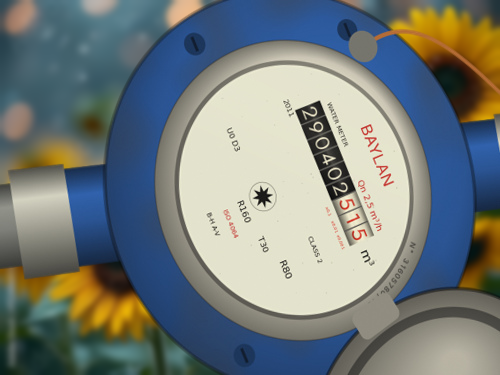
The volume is 290402.515 m³
